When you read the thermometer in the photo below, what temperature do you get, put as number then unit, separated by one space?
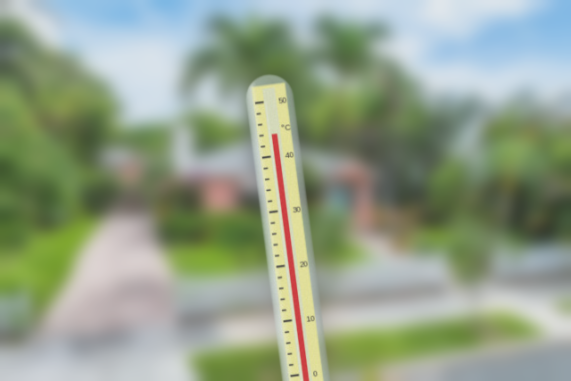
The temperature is 44 °C
